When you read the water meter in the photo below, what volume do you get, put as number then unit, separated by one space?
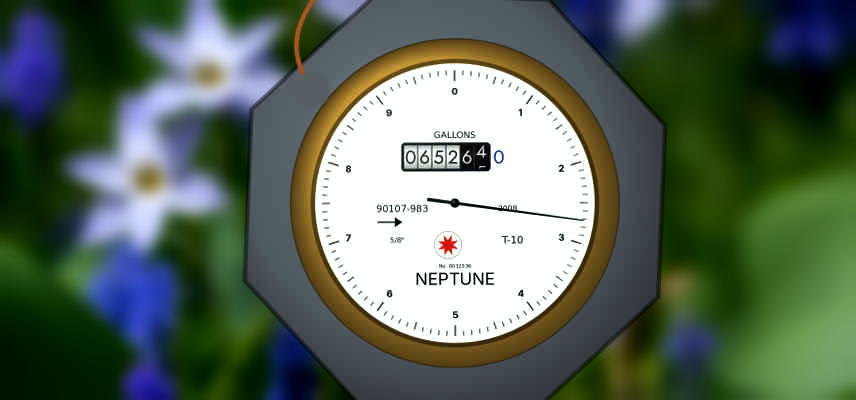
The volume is 652642.7 gal
